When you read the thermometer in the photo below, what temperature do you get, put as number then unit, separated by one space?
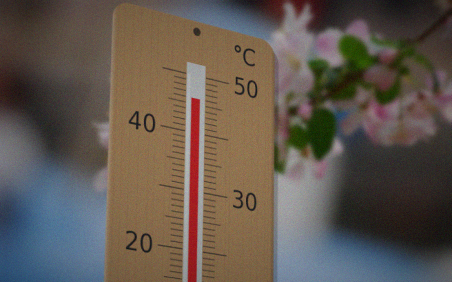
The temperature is 46 °C
